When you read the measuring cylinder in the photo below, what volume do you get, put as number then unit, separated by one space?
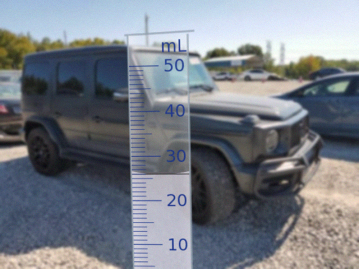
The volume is 26 mL
